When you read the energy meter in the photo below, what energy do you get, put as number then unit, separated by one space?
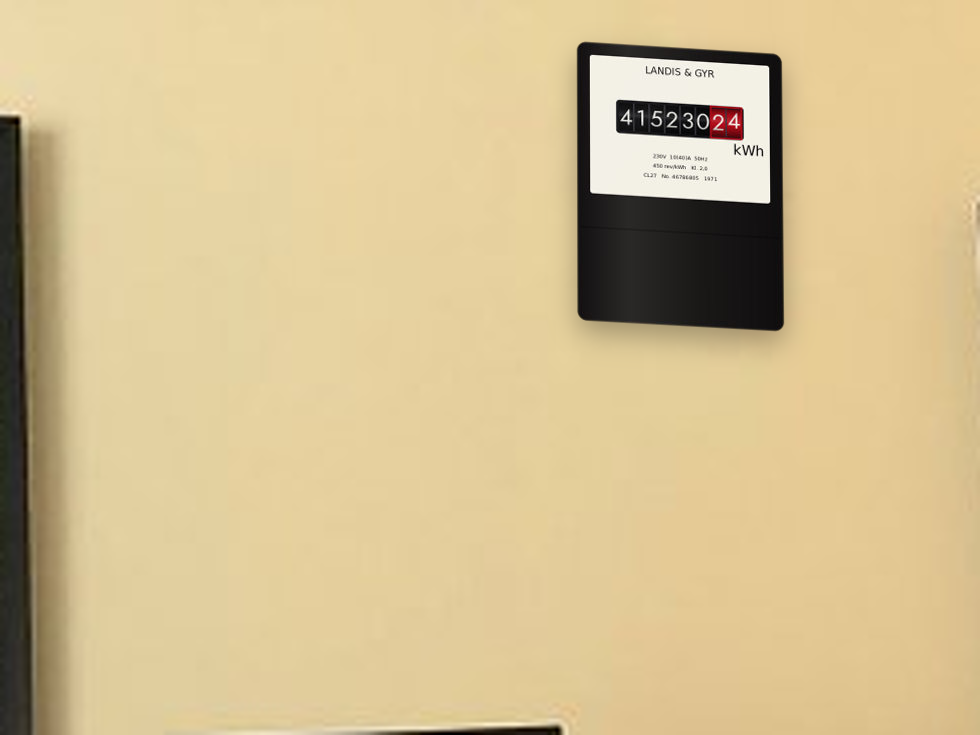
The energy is 415230.24 kWh
